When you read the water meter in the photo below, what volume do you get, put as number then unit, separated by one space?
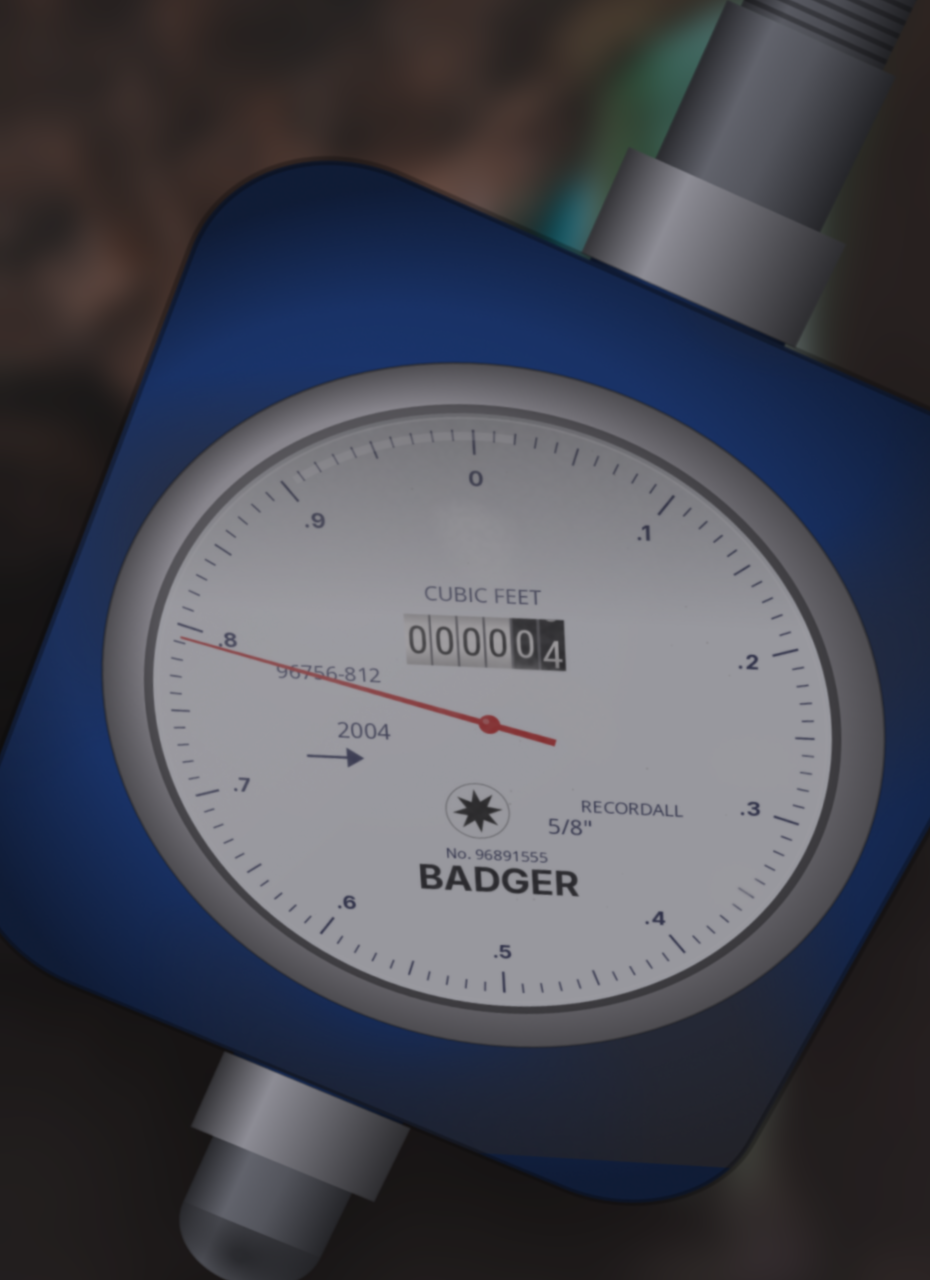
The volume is 3.79 ft³
